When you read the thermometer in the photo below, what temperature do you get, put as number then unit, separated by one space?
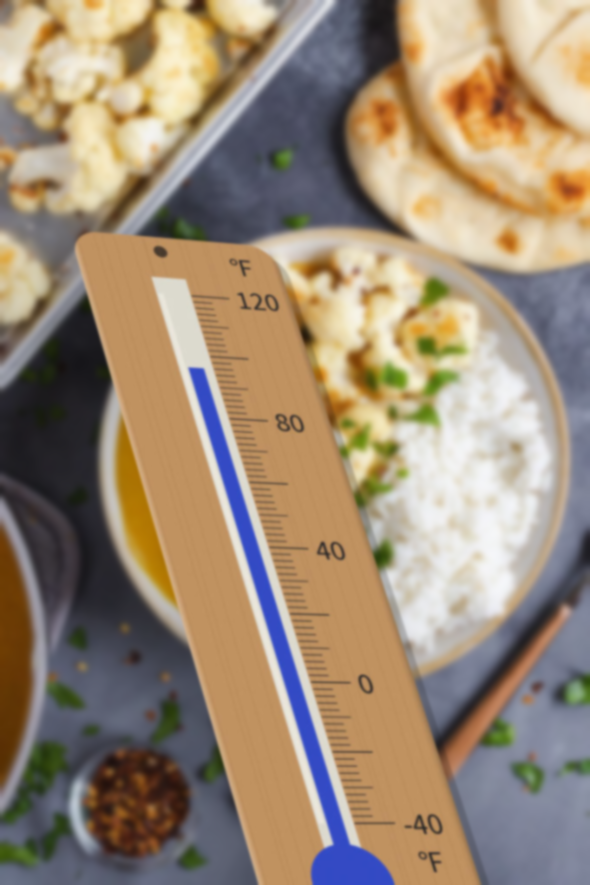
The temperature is 96 °F
